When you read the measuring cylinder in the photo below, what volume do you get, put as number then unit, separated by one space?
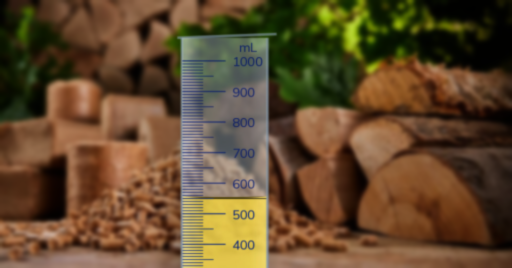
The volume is 550 mL
